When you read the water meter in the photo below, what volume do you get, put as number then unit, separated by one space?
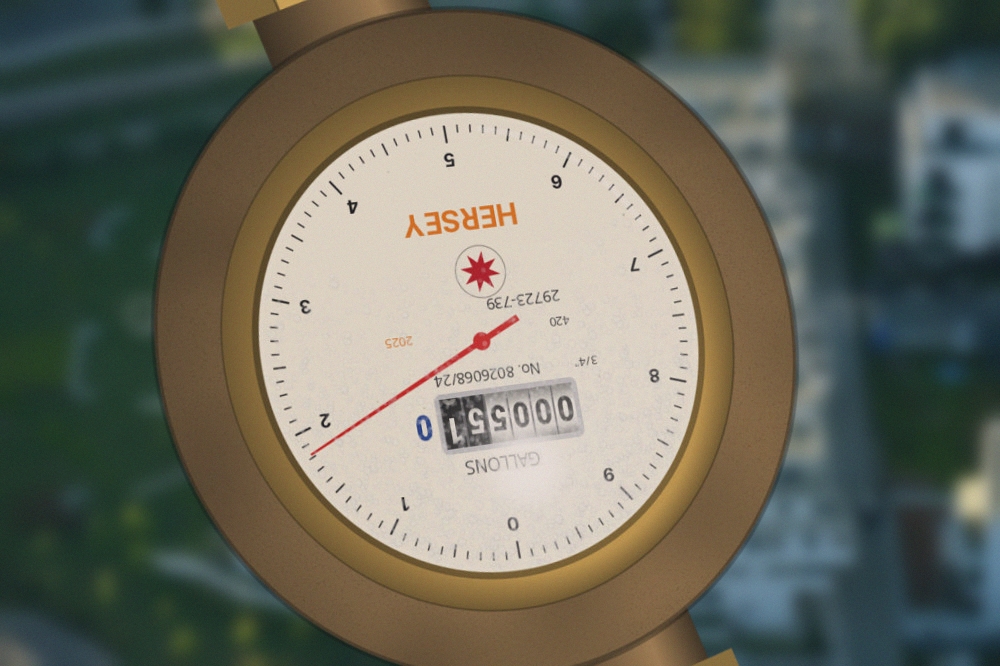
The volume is 5511.8 gal
